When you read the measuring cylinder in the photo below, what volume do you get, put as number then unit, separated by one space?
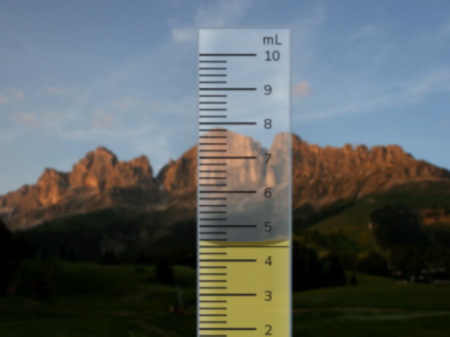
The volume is 4.4 mL
